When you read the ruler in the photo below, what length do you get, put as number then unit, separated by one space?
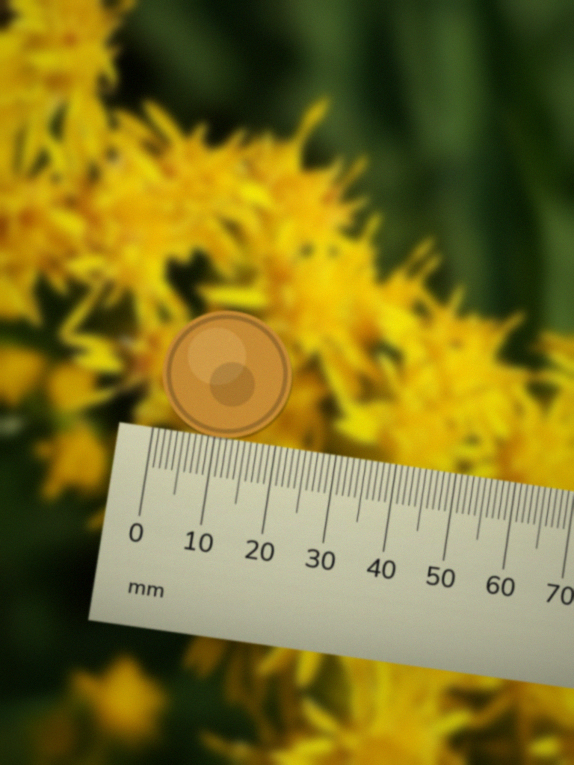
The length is 21 mm
